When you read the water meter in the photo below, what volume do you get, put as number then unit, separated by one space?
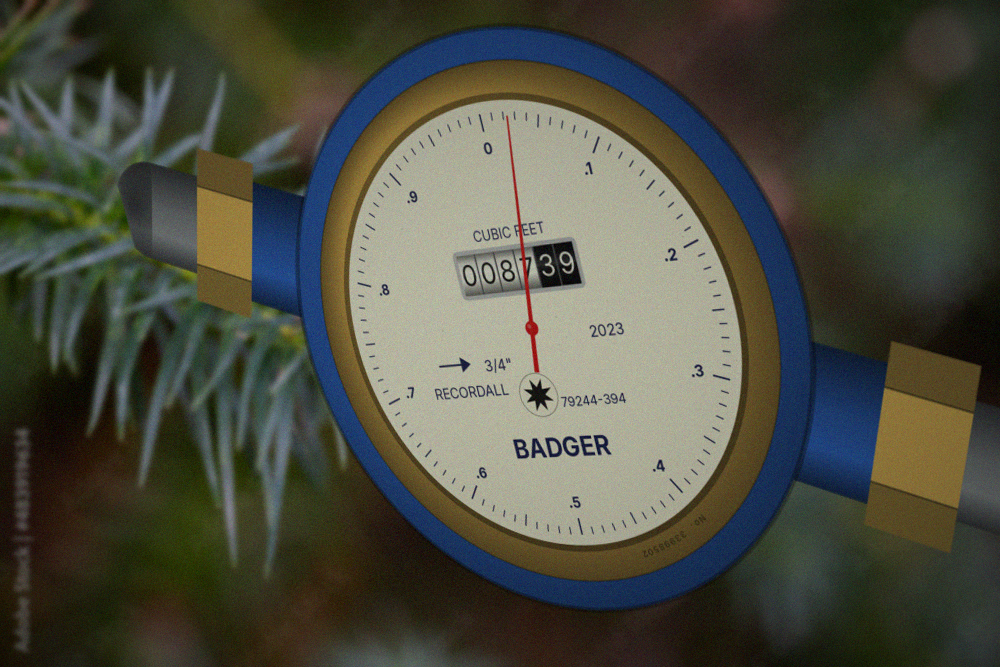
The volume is 8739.02 ft³
